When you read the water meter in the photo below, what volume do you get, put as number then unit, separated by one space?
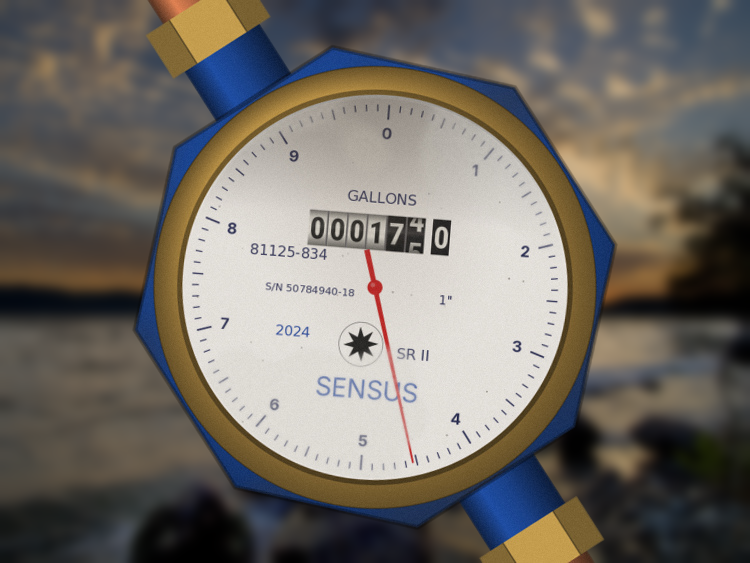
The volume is 1744.5 gal
